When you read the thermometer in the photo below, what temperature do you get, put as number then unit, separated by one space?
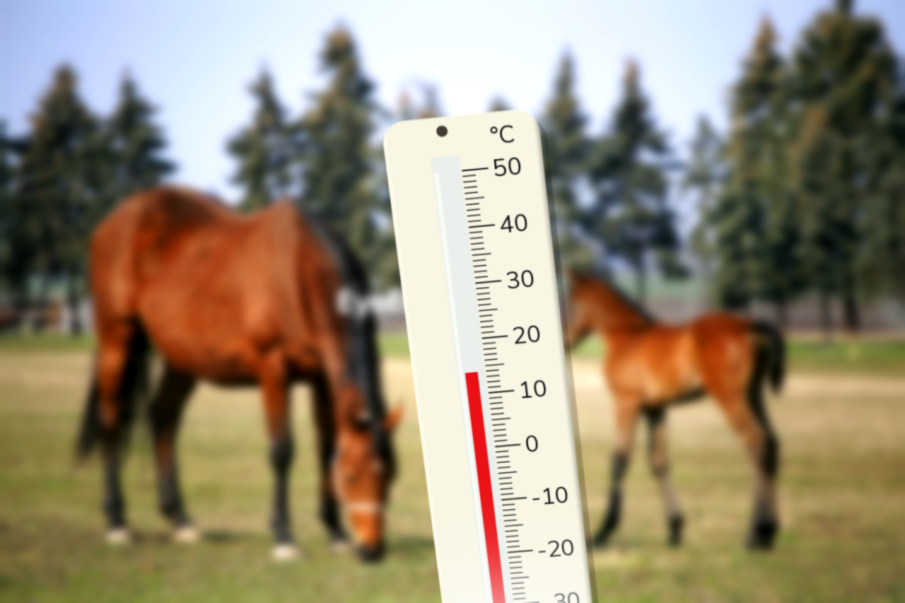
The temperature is 14 °C
